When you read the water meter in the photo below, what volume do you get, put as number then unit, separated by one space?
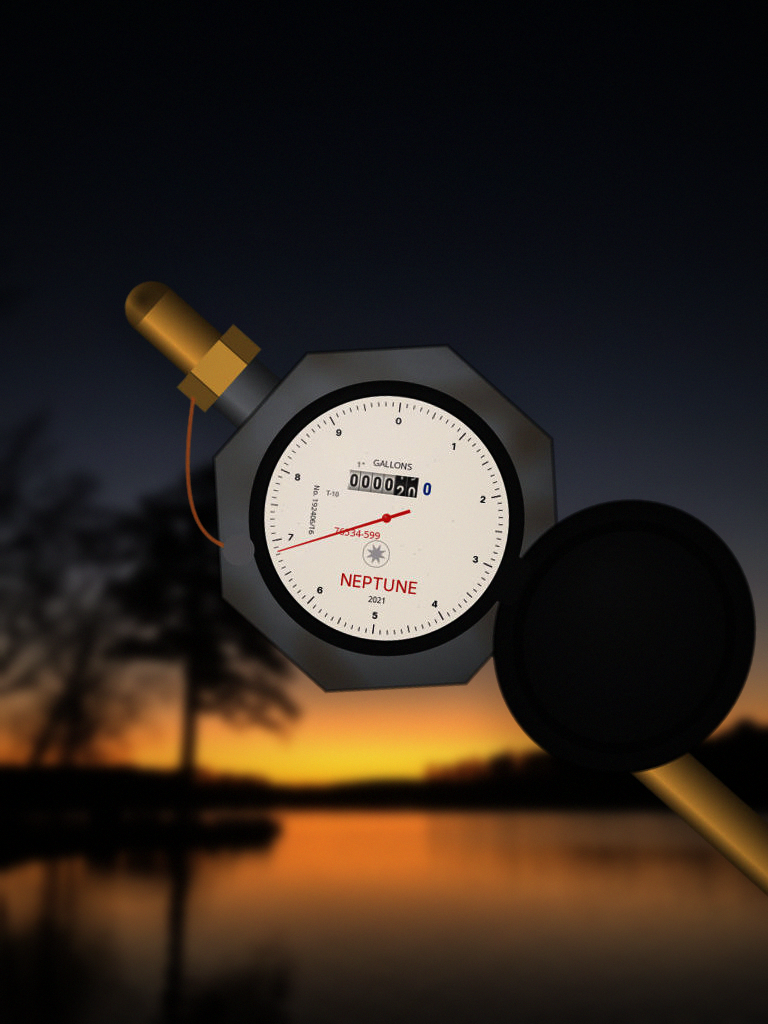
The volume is 196.8 gal
